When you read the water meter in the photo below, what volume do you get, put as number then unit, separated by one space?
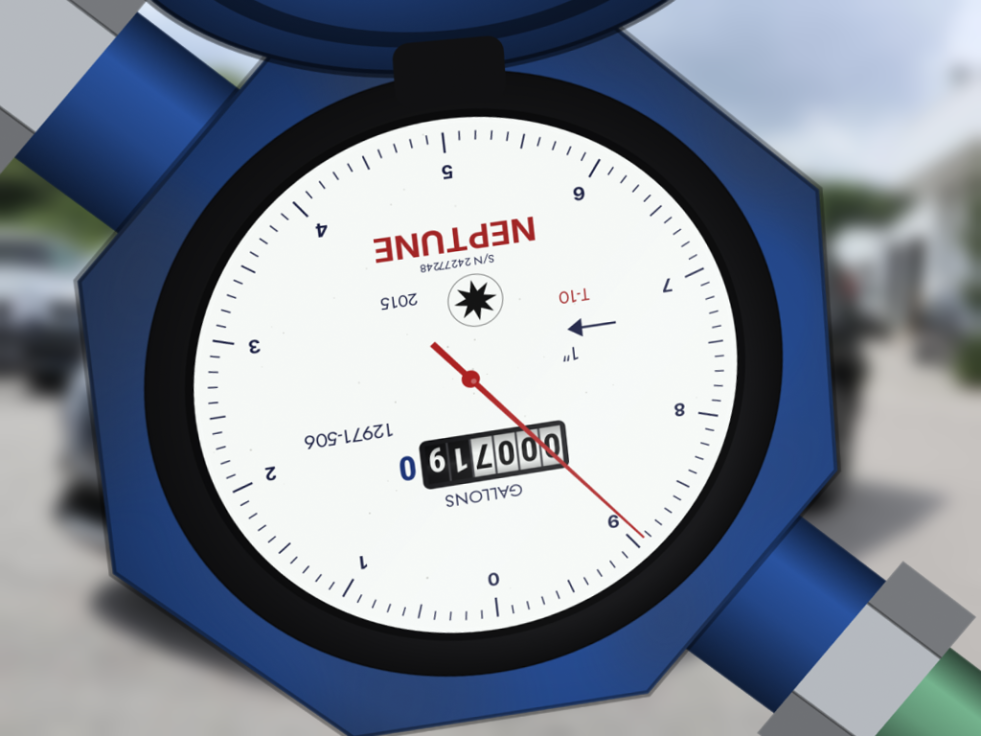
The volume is 7188.9 gal
